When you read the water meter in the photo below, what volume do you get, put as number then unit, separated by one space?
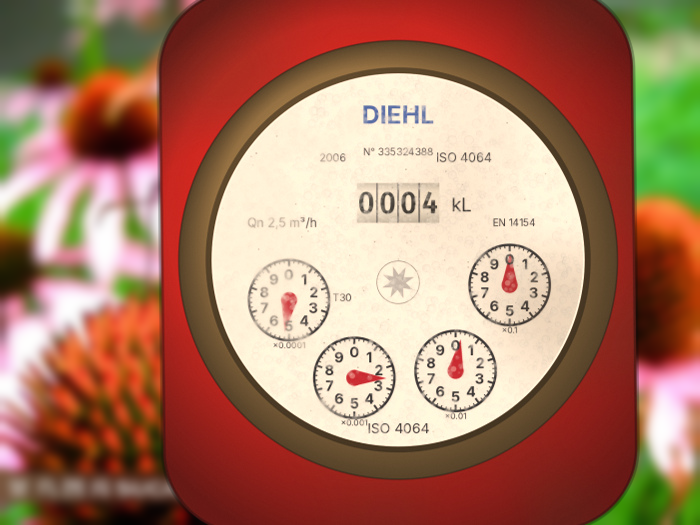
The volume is 4.0025 kL
